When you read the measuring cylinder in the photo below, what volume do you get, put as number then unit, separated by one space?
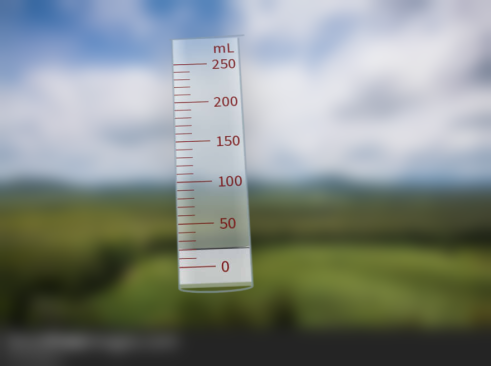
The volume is 20 mL
